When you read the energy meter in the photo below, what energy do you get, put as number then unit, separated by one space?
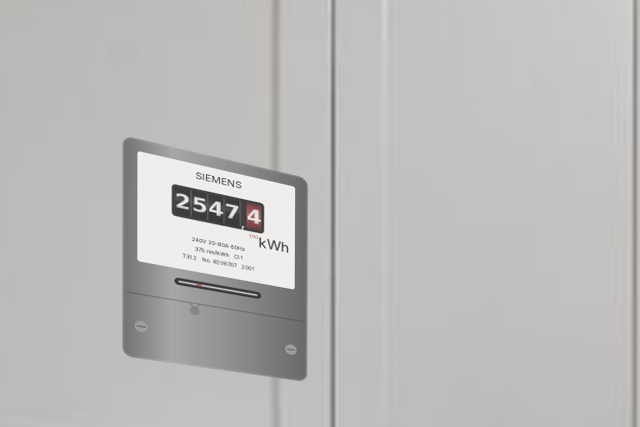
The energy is 2547.4 kWh
